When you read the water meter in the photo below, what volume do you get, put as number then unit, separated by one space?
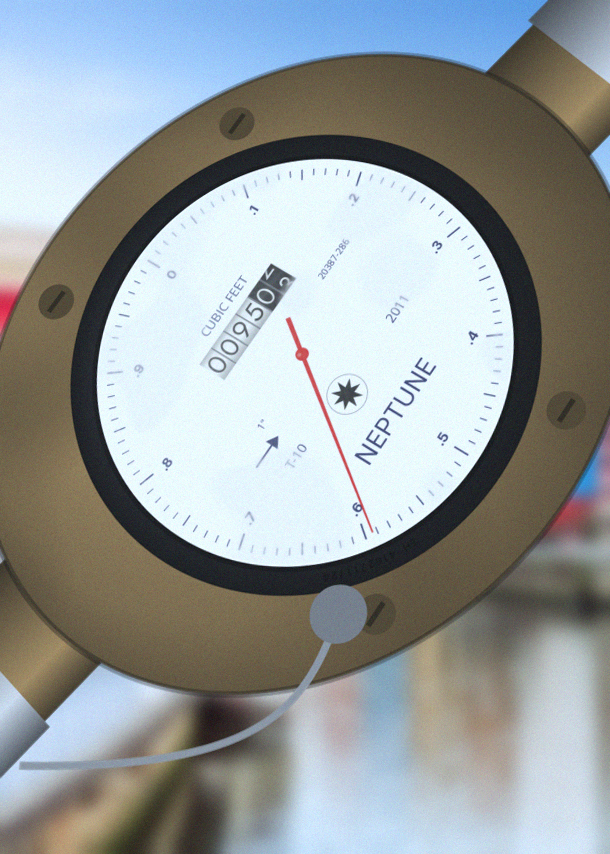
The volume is 9502.59 ft³
